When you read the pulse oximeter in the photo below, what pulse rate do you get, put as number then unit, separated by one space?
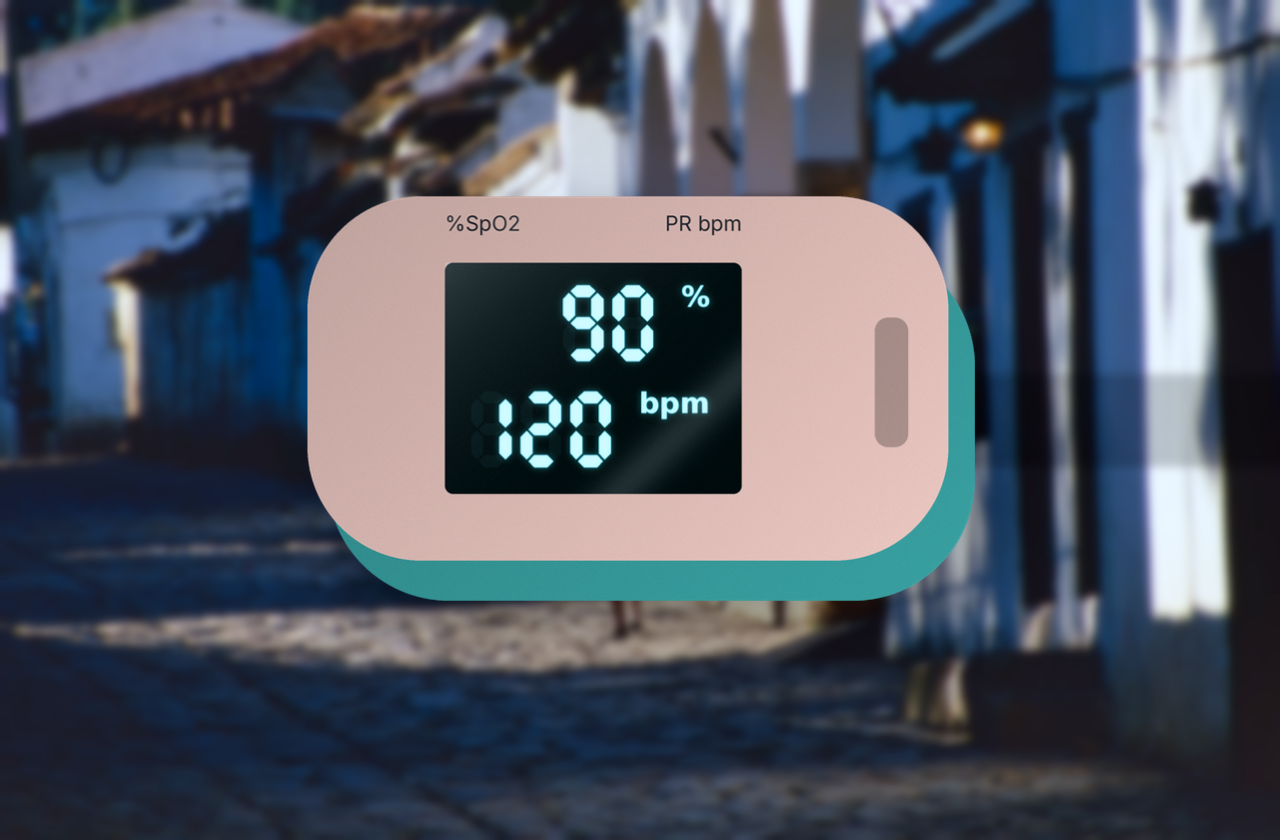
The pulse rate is 120 bpm
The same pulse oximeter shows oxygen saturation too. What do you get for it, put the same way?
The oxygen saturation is 90 %
